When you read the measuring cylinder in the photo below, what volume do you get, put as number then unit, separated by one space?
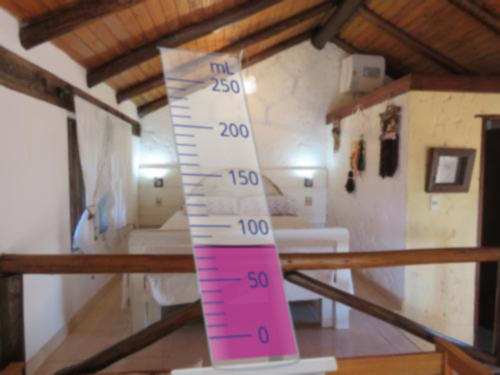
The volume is 80 mL
